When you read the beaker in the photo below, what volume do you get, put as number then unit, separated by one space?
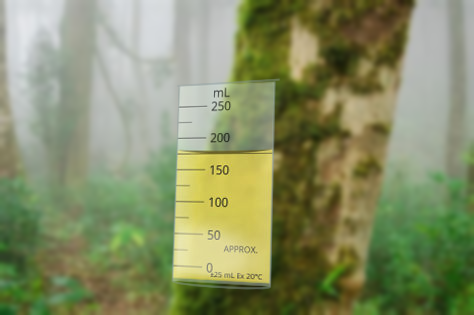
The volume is 175 mL
